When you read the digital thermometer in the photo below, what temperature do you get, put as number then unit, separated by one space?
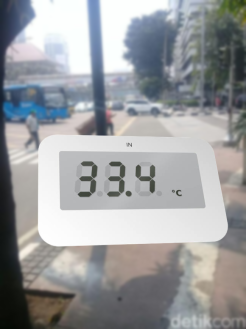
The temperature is 33.4 °C
